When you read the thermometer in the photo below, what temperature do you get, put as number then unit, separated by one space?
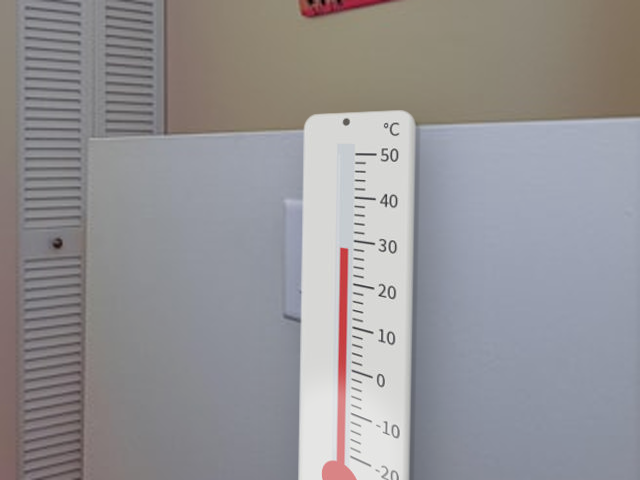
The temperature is 28 °C
